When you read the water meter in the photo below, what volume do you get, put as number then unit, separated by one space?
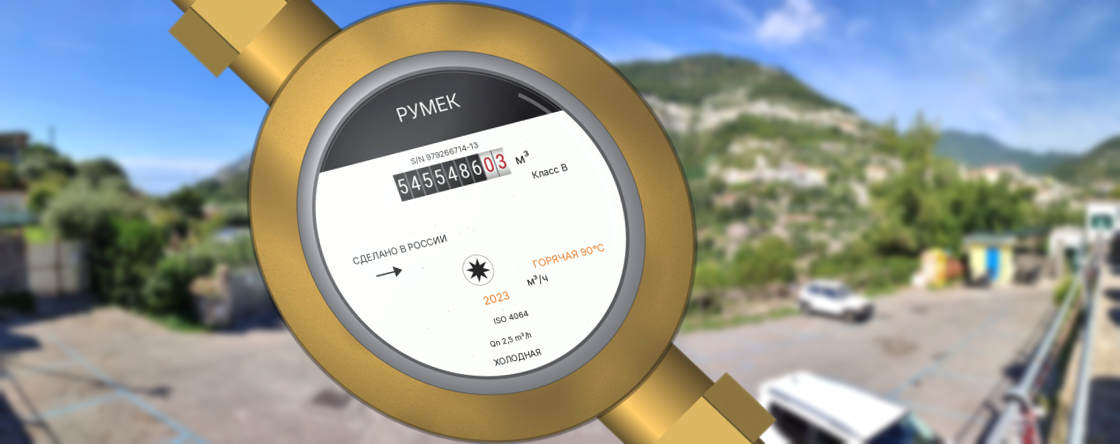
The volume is 5455486.03 m³
